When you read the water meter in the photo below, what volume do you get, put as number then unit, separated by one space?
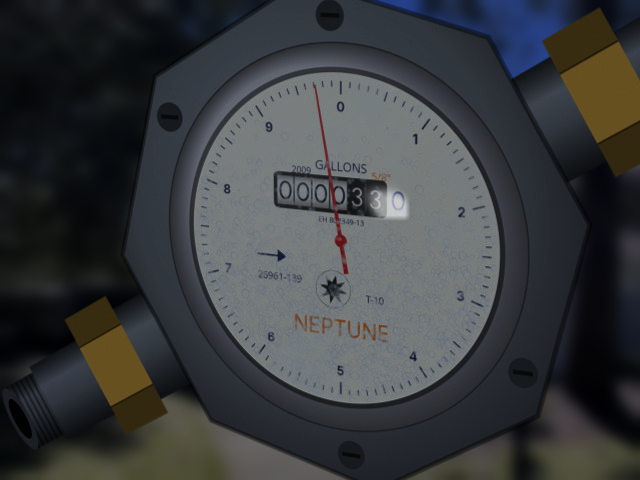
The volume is 329.7 gal
